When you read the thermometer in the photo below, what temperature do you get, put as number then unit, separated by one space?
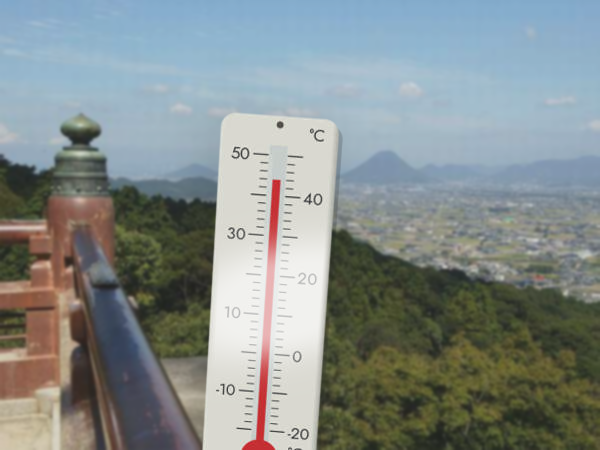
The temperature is 44 °C
